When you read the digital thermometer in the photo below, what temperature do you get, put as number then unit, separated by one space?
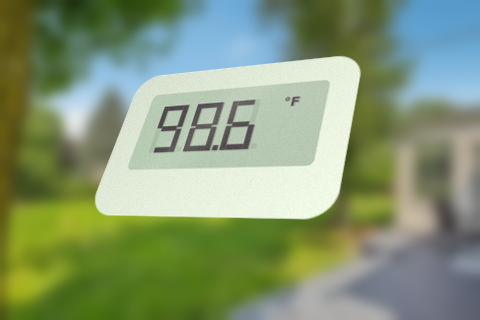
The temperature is 98.6 °F
